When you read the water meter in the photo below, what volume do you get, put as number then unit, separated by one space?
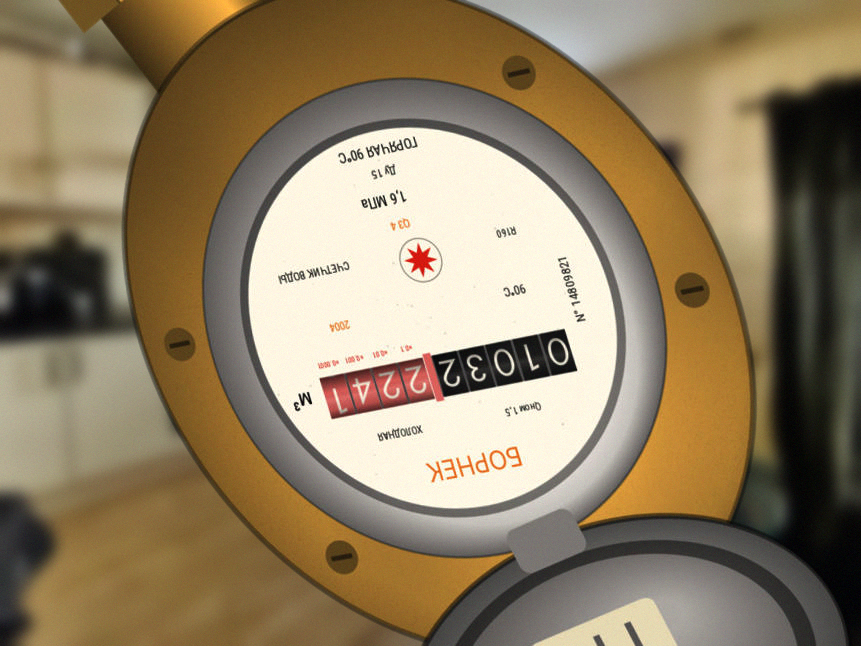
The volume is 1032.2241 m³
